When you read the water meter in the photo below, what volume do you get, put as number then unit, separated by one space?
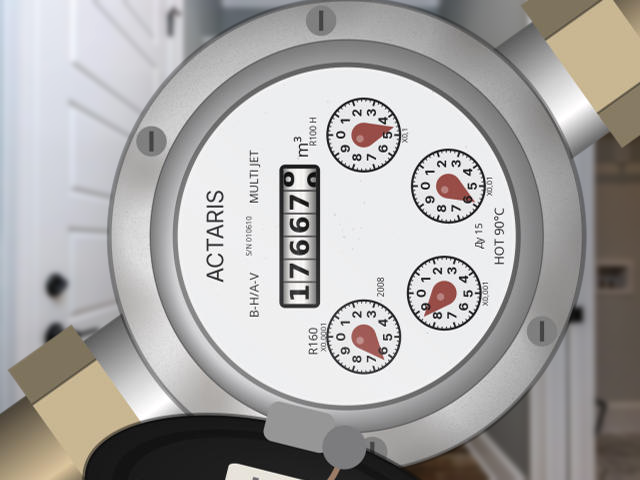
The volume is 176678.4586 m³
